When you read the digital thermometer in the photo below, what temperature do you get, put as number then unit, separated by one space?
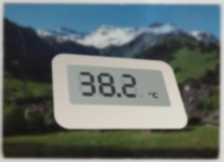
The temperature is 38.2 °C
